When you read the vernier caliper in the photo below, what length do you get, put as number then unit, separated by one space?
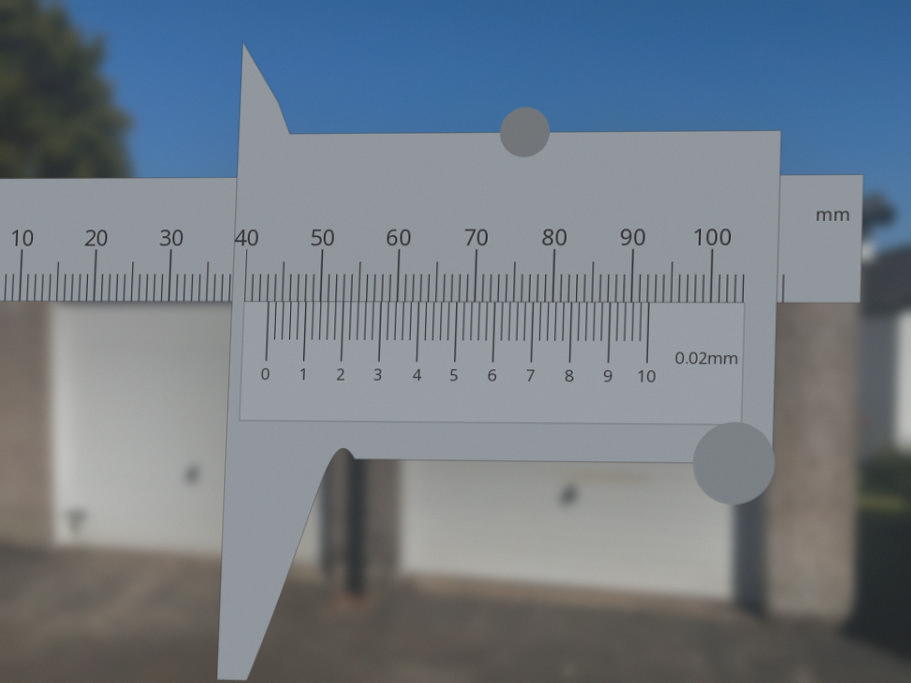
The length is 43.2 mm
